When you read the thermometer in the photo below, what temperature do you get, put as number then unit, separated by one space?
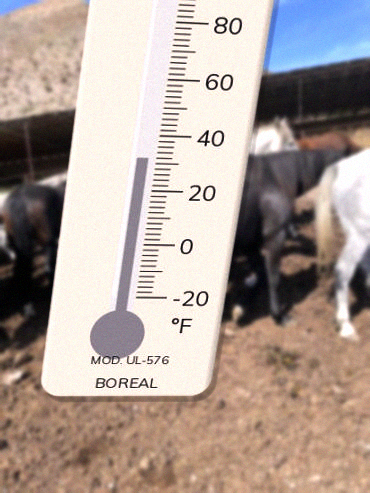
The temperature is 32 °F
